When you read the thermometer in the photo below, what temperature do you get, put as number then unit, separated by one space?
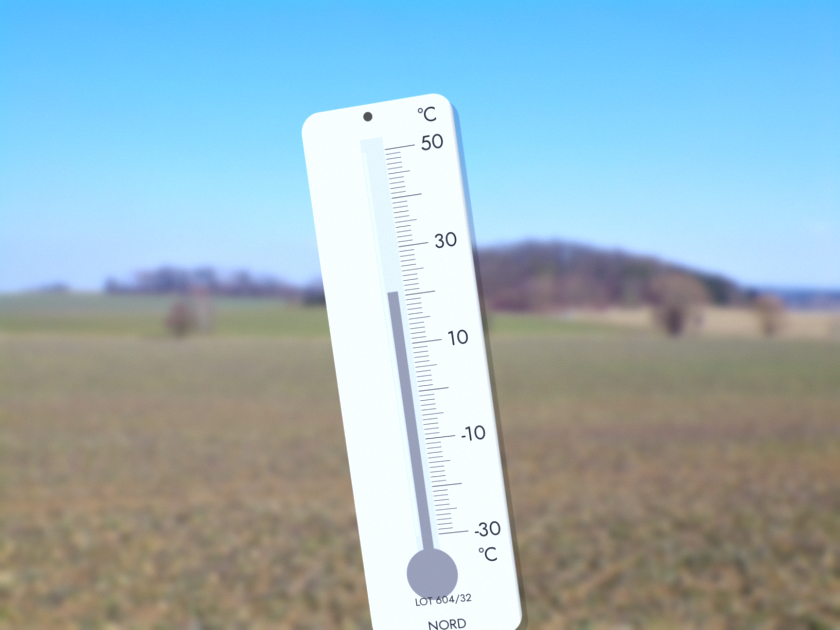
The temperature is 21 °C
